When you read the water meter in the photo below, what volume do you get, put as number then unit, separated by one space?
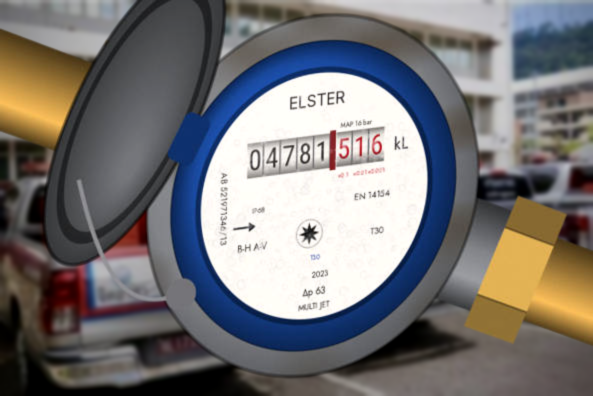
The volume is 4781.516 kL
